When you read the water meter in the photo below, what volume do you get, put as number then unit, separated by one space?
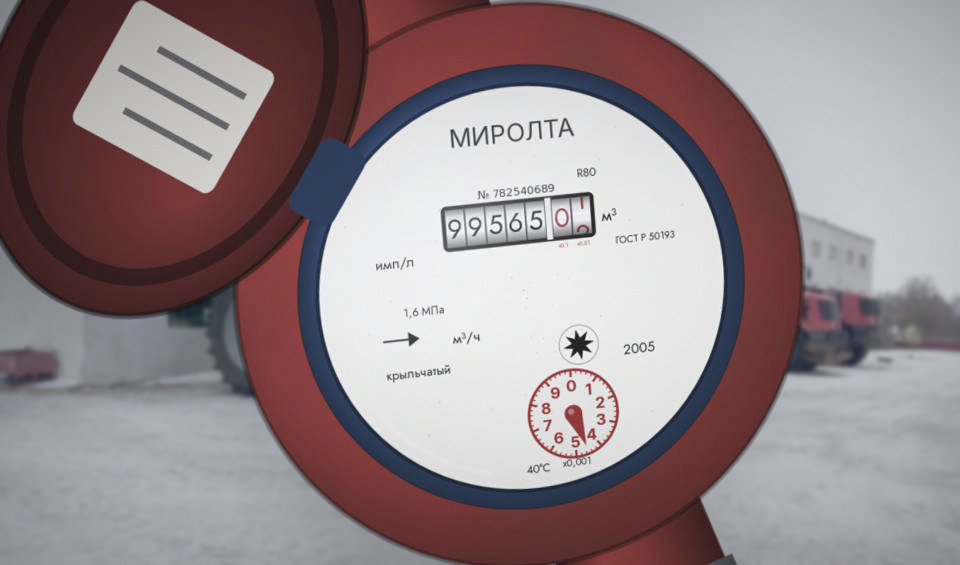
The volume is 99565.014 m³
